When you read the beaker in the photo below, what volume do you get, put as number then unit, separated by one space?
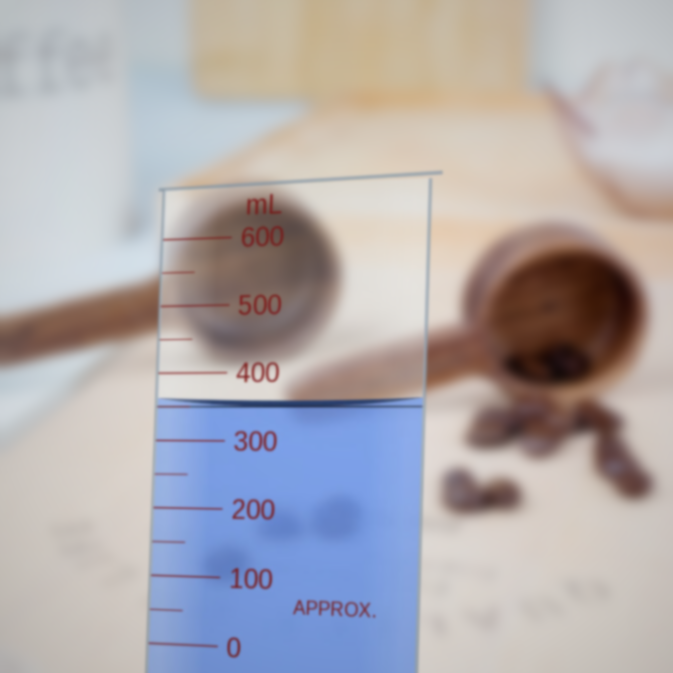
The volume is 350 mL
